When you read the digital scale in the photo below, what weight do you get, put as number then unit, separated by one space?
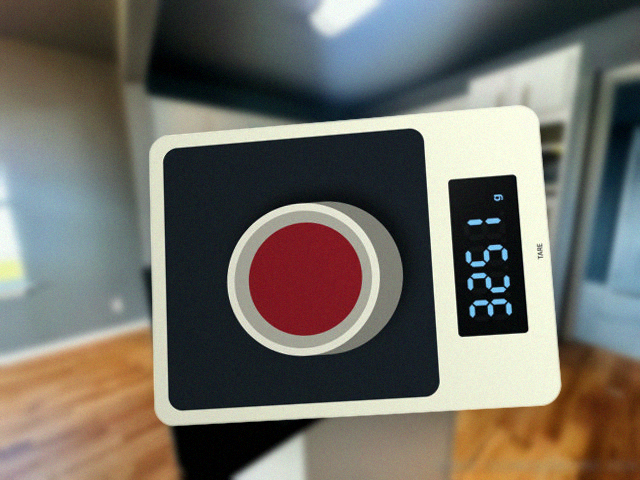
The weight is 3251 g
